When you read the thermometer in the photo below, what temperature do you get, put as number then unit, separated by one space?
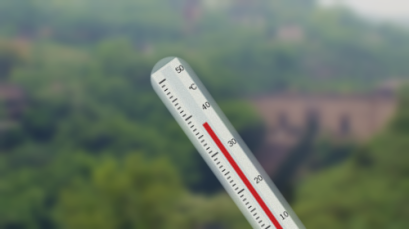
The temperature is 37 °C
